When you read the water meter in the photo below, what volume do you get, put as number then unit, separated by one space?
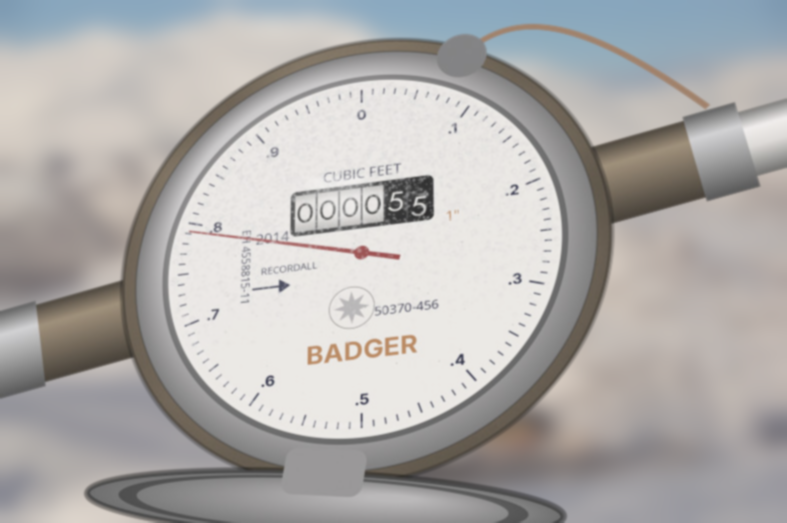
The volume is 54.79 ft³
